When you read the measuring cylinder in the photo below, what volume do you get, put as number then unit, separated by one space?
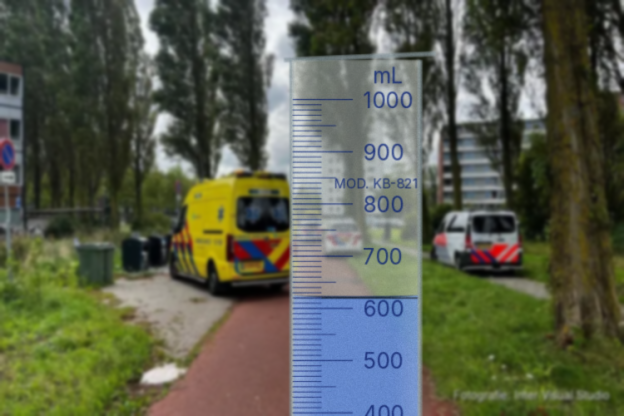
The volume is 620 mL
